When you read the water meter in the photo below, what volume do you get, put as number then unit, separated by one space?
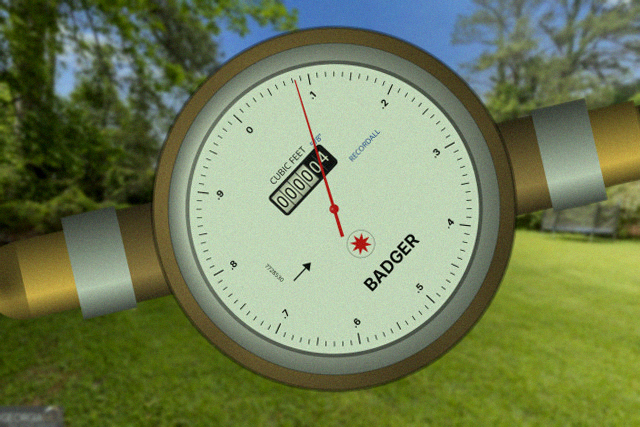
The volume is 4.08 ft³
